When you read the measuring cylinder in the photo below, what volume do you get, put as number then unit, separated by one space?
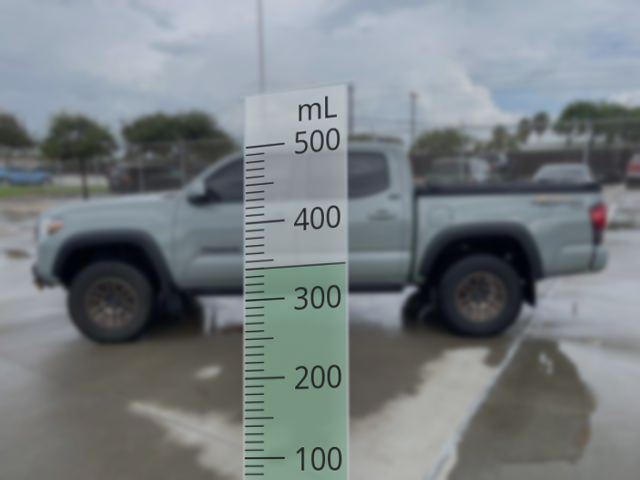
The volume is 340 mL
